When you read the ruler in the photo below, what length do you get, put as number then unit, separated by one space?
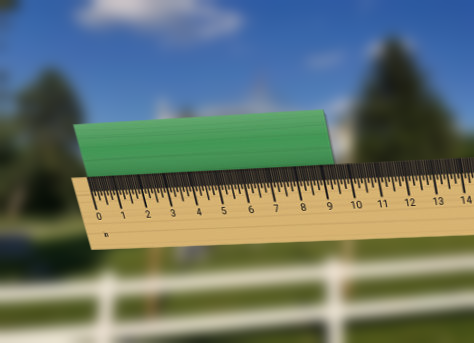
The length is 9.5 in
